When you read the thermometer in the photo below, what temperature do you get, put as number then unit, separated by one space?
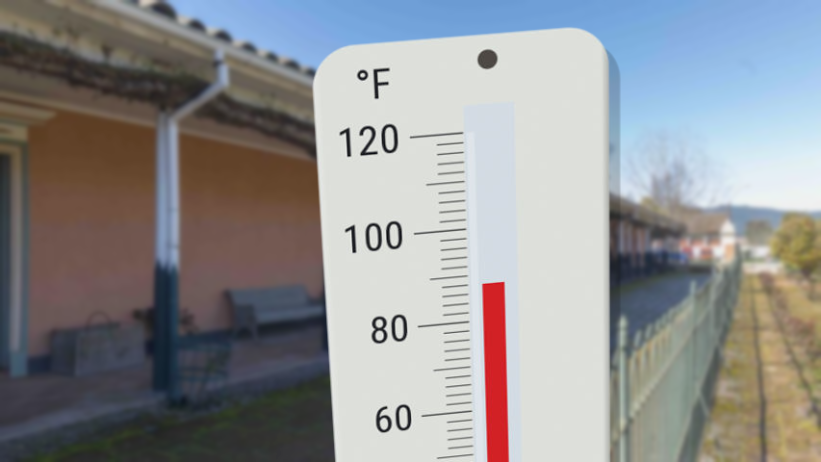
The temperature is 88 °F
